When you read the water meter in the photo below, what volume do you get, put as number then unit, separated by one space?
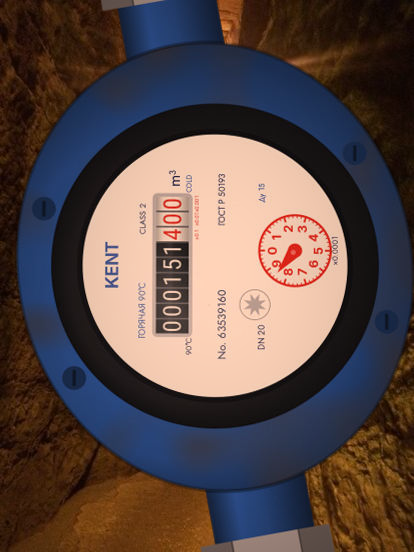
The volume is 151.4008 m³
